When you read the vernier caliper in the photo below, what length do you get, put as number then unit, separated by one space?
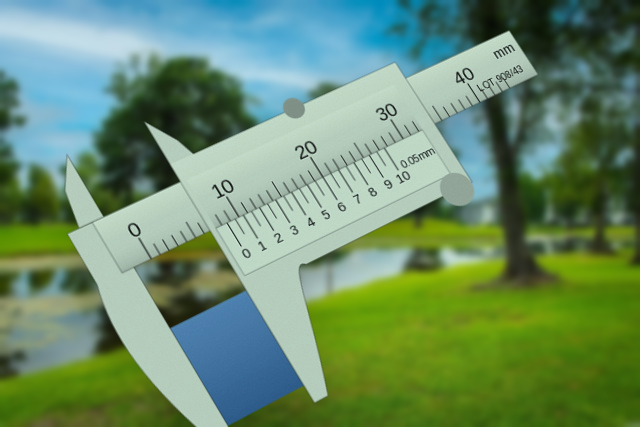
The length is 8.6 mm
